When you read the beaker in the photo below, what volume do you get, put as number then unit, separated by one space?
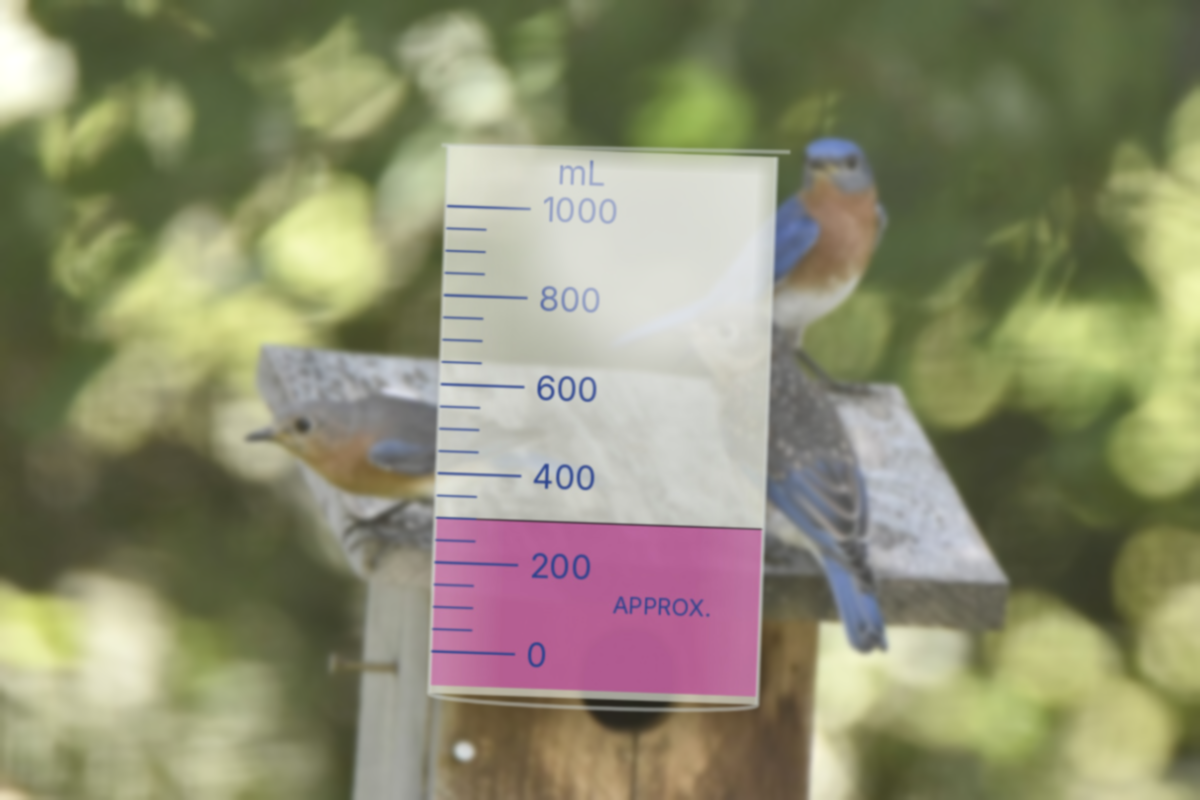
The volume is 300 mL
